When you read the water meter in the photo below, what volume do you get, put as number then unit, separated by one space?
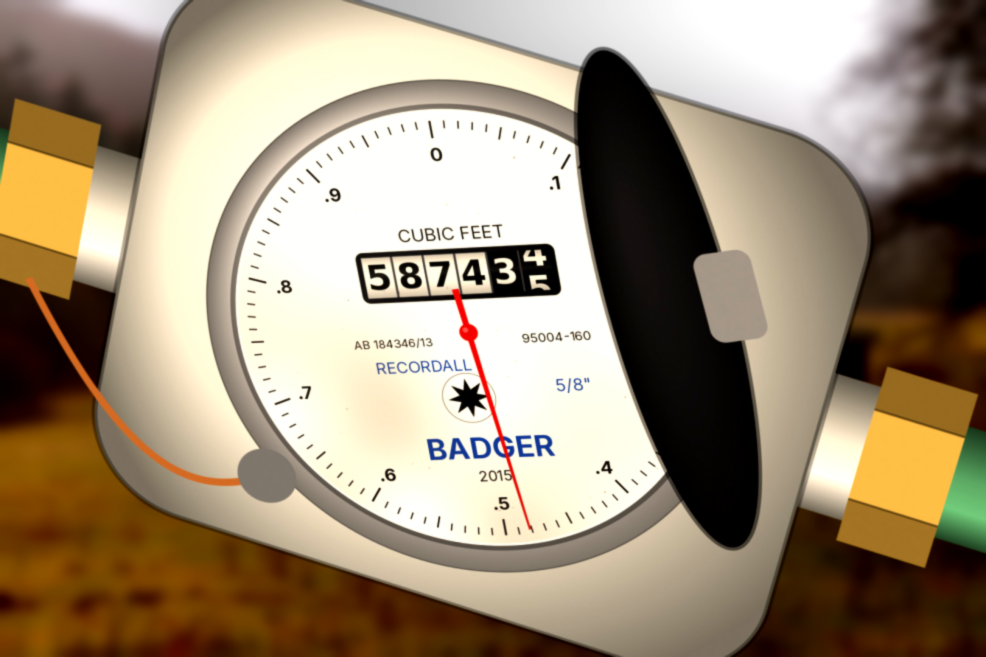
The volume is 587434.48 ft³
